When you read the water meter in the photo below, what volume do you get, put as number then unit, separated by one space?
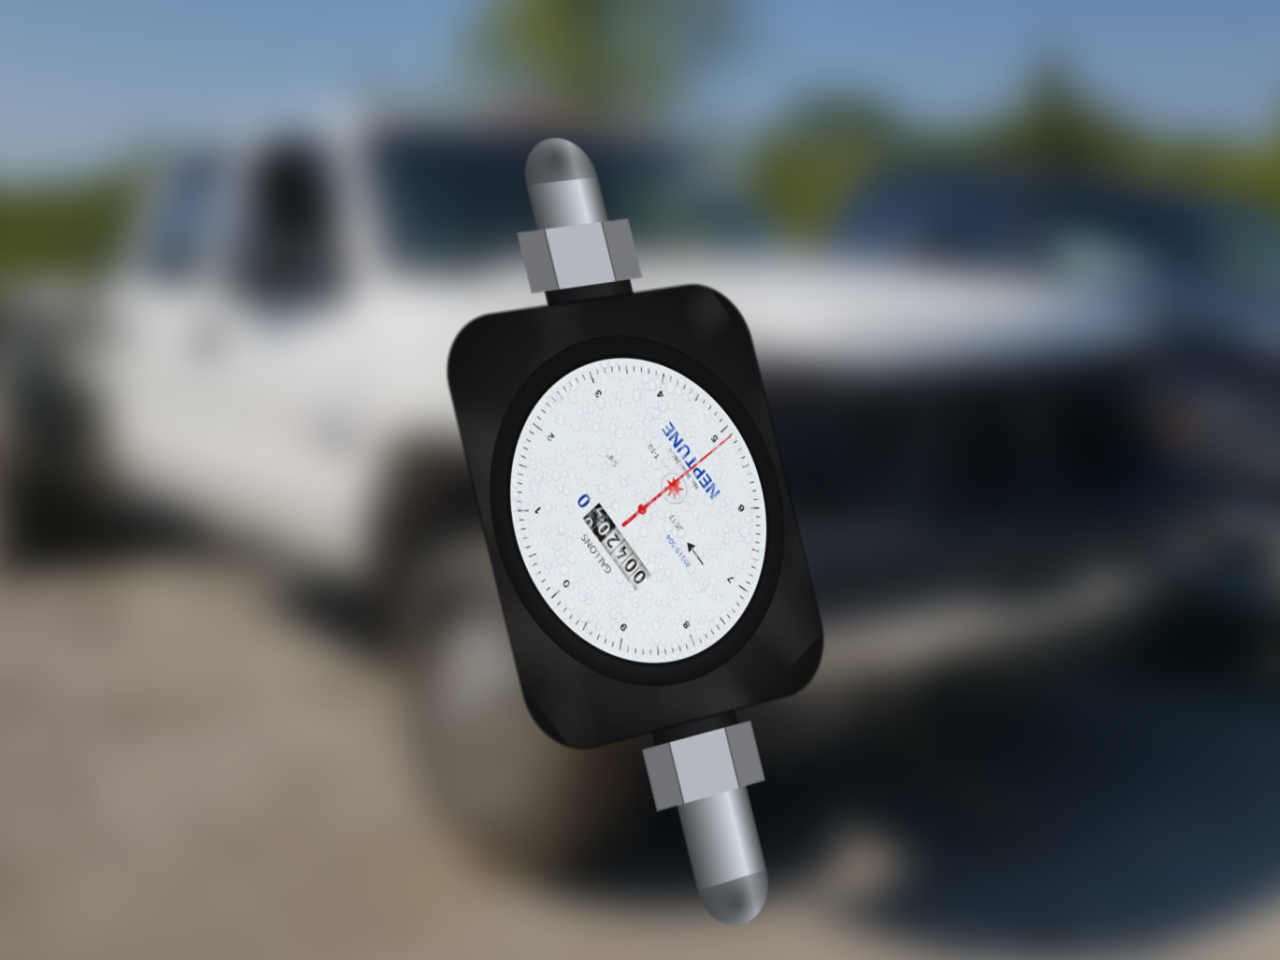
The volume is 42065.1 gal
